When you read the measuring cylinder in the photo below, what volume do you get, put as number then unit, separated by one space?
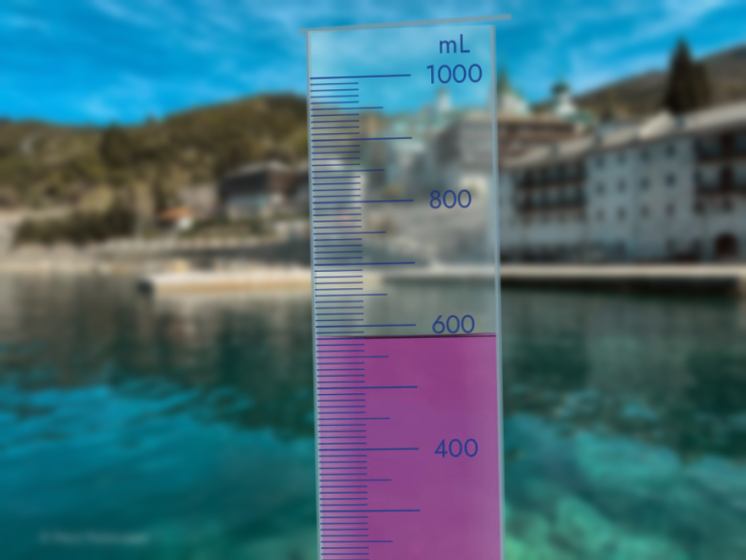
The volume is 580 mL
